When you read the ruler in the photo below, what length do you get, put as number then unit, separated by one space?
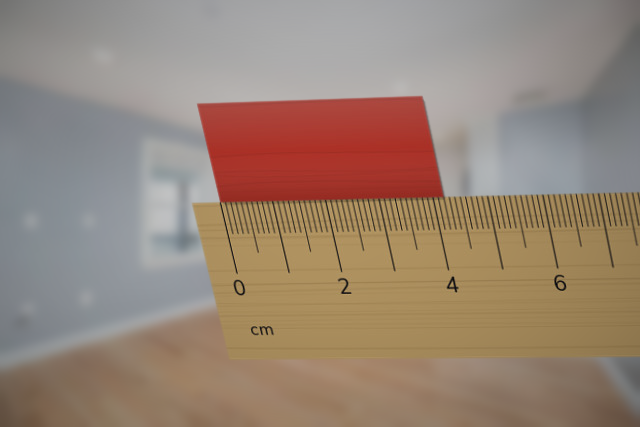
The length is 4.2 cm
